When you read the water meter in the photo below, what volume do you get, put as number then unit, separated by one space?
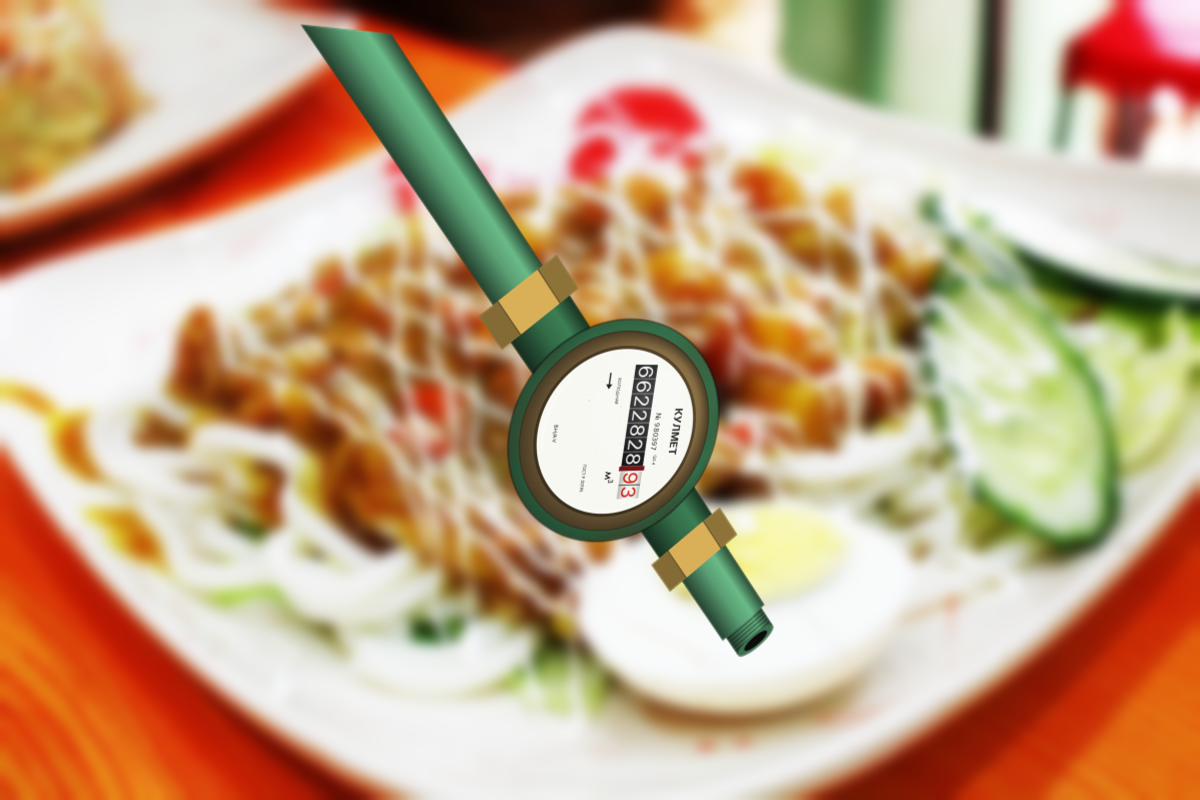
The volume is 6622828.93 m³
